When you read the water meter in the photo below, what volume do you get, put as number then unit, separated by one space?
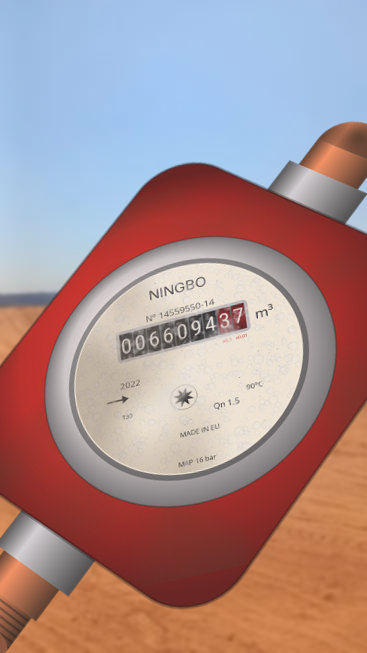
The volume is 66094.37 m³
